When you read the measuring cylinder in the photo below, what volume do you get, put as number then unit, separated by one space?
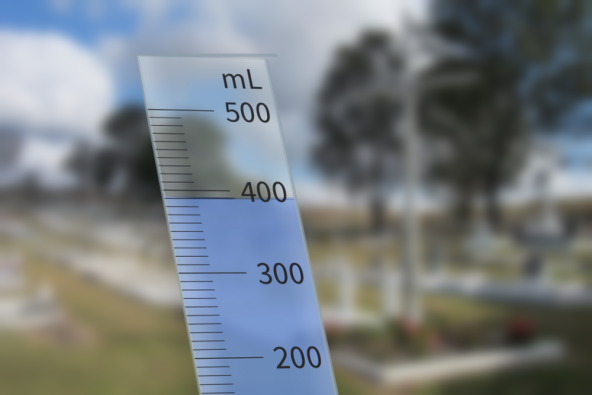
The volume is 390 mL
